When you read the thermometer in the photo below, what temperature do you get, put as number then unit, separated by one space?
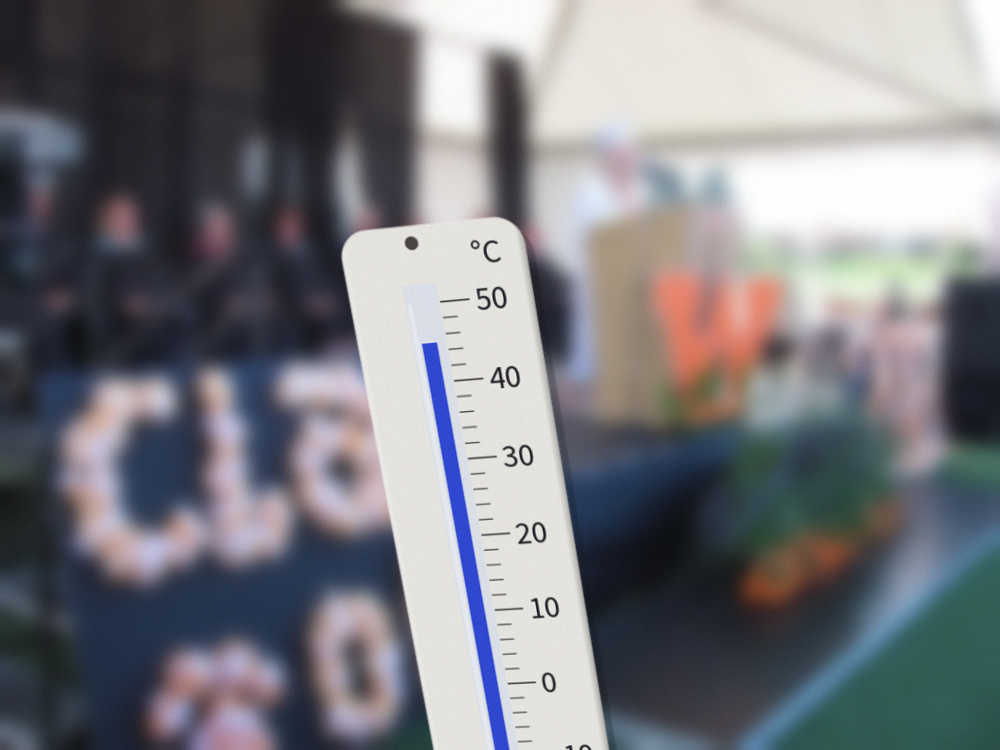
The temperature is 45 °C
